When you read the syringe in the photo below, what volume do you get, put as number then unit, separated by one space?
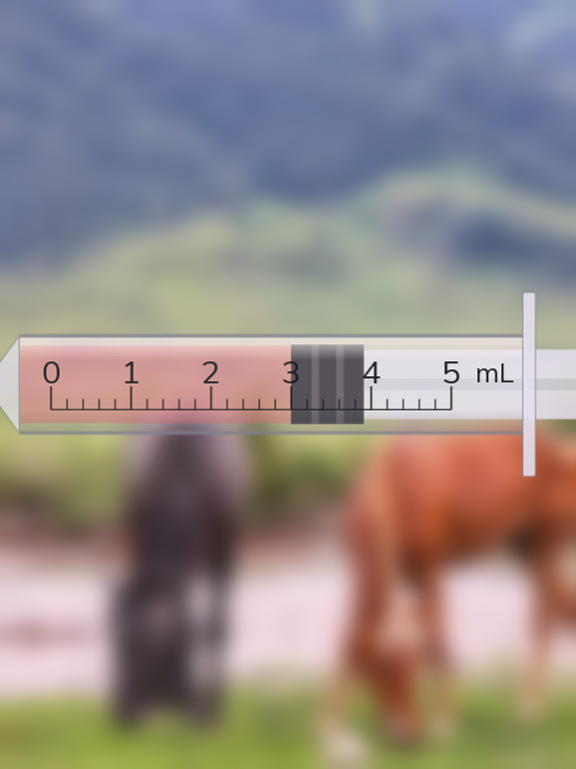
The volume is 3 mL
